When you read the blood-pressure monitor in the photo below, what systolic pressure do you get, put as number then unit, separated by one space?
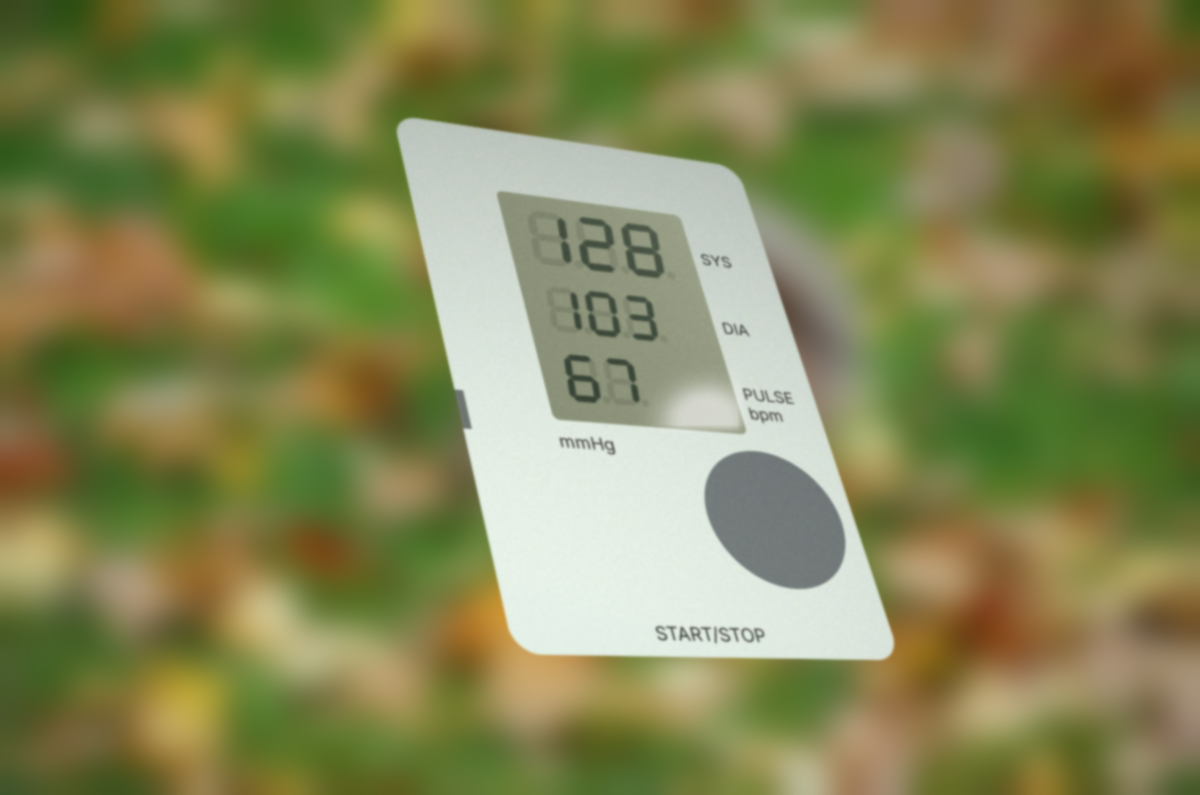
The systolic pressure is 128 mmHg
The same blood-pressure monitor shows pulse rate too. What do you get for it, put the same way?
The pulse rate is 67 bpm
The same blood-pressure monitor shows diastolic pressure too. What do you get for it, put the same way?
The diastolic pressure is 103 mmHg
